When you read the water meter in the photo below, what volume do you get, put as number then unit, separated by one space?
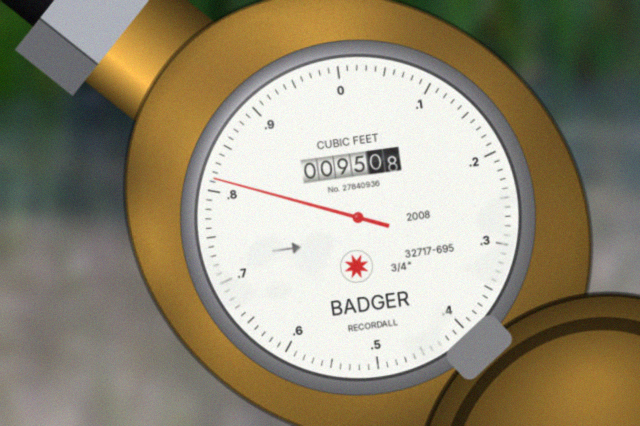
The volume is 9507.81 ft³
